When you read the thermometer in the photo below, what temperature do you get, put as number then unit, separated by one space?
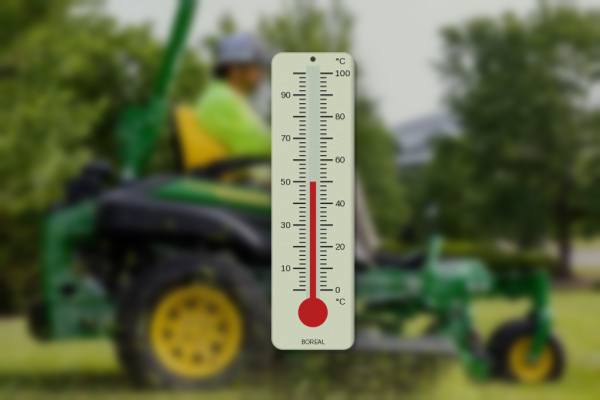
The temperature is 50 °C
